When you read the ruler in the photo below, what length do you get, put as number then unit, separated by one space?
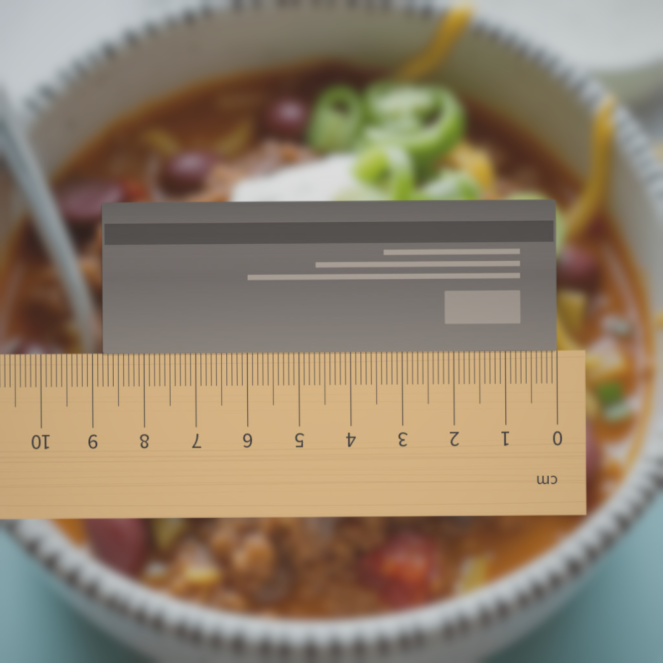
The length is 8.8 cm
